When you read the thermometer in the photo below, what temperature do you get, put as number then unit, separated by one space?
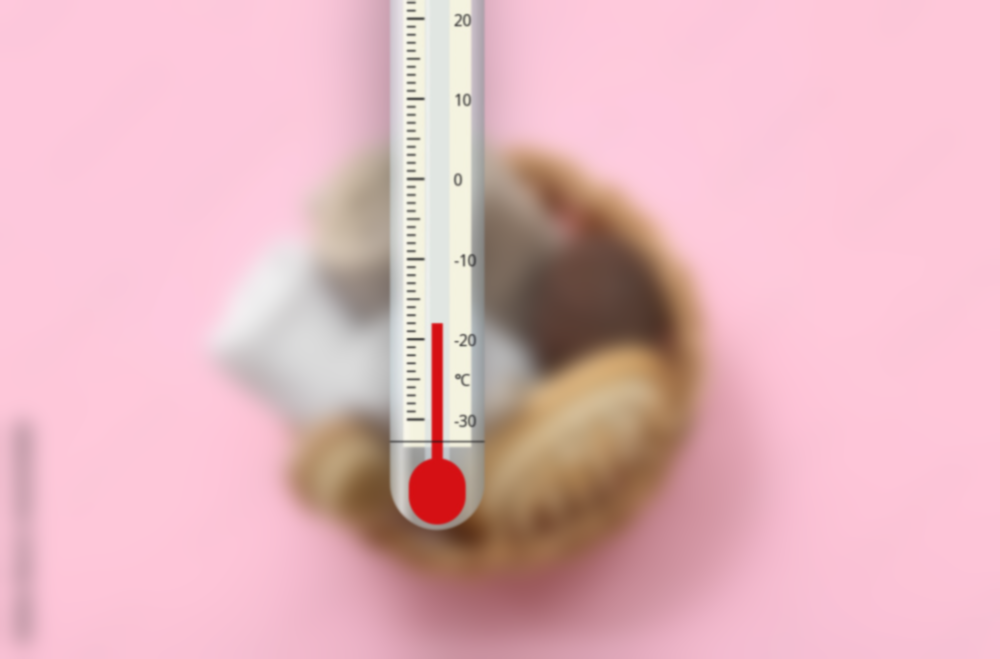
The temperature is -18 °C
